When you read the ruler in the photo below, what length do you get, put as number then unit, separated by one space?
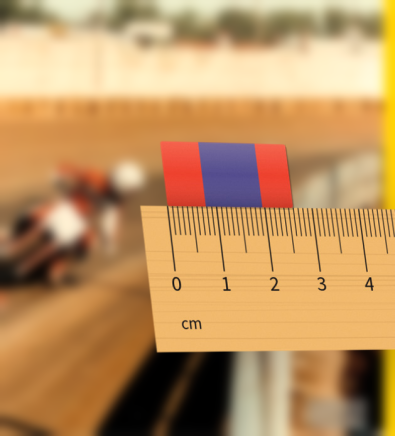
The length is 2.6 cm
